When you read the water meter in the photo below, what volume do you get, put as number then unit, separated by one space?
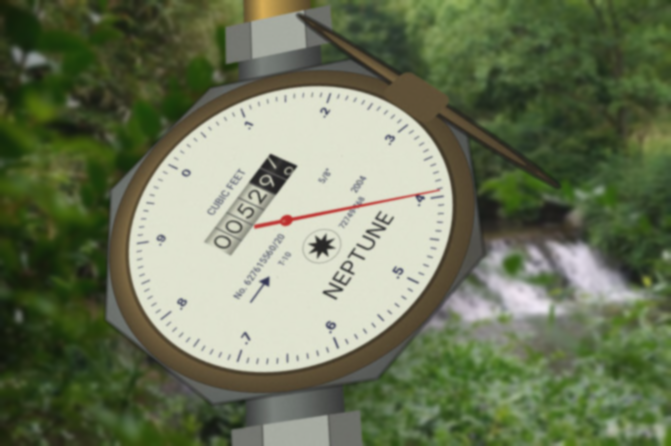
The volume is 5297.39 ft³
